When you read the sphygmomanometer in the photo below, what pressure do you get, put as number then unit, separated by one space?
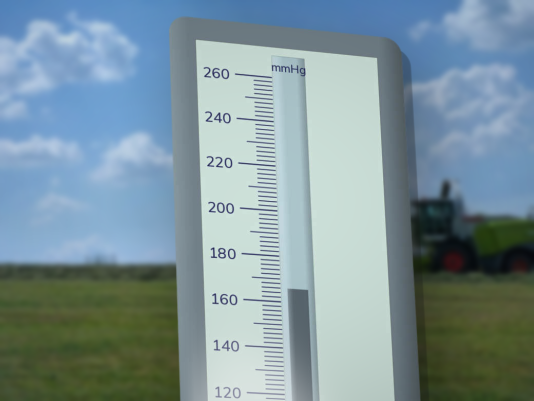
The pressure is 166 mmHg
